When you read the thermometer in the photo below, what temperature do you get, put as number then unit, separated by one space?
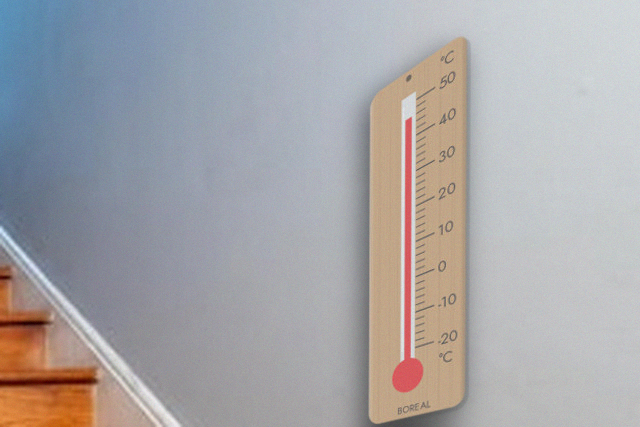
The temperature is 46 °C
